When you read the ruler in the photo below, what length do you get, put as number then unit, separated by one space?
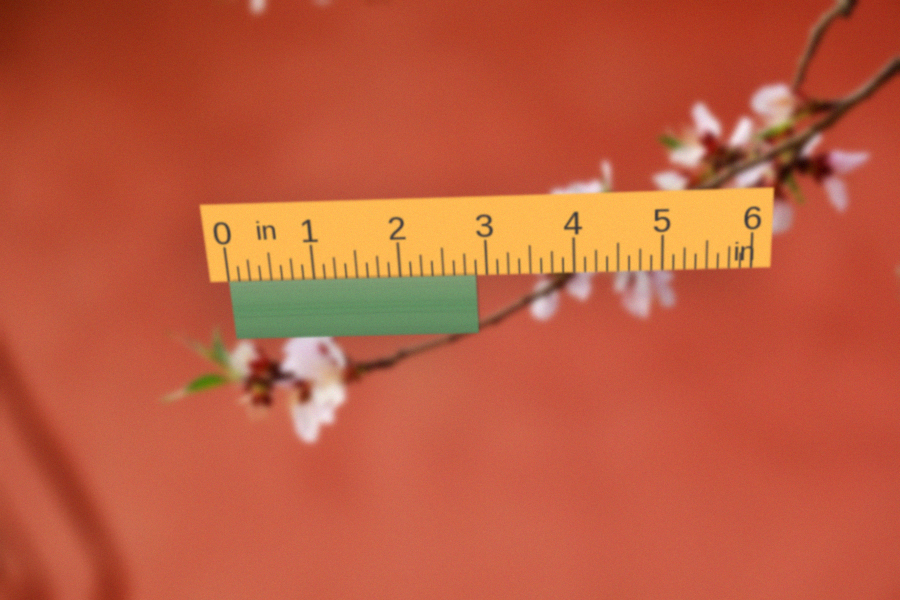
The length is 2.875 in
